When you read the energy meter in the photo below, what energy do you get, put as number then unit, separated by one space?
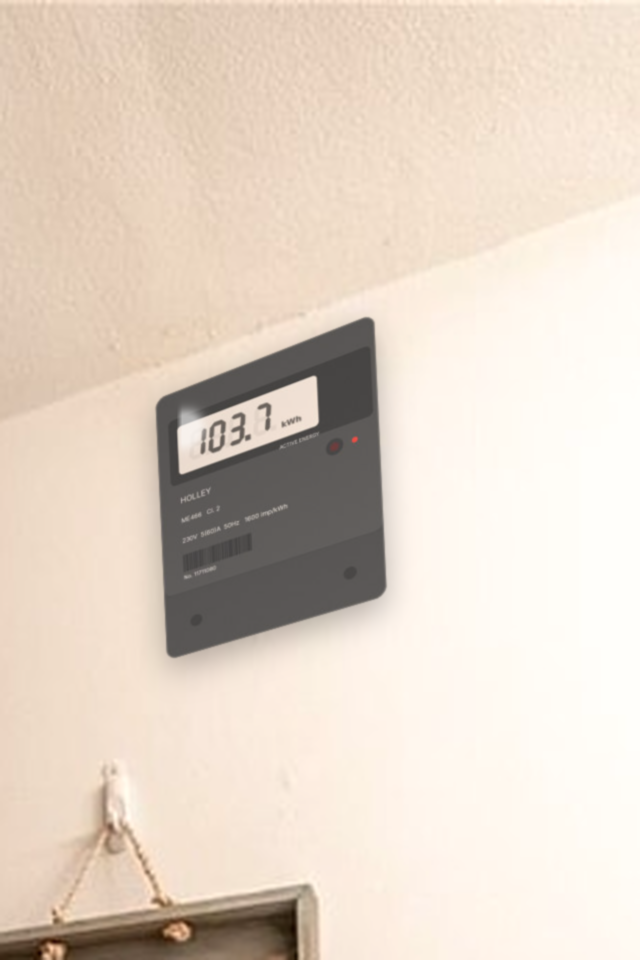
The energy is 103.7 kWh
